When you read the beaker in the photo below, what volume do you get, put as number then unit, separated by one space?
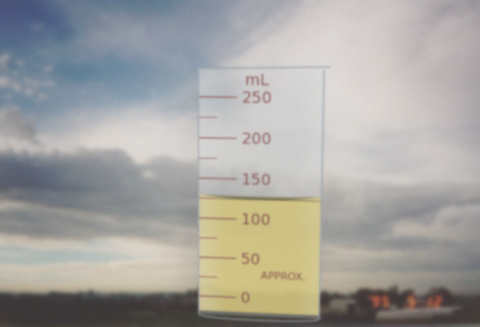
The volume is 125 mL
